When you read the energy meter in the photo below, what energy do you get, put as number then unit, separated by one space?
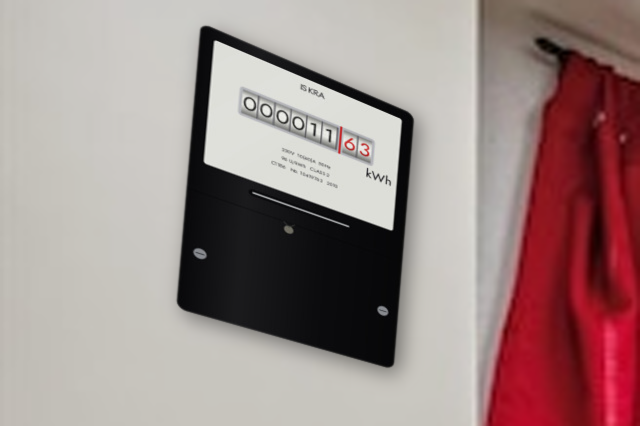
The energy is 11.63 kWh
